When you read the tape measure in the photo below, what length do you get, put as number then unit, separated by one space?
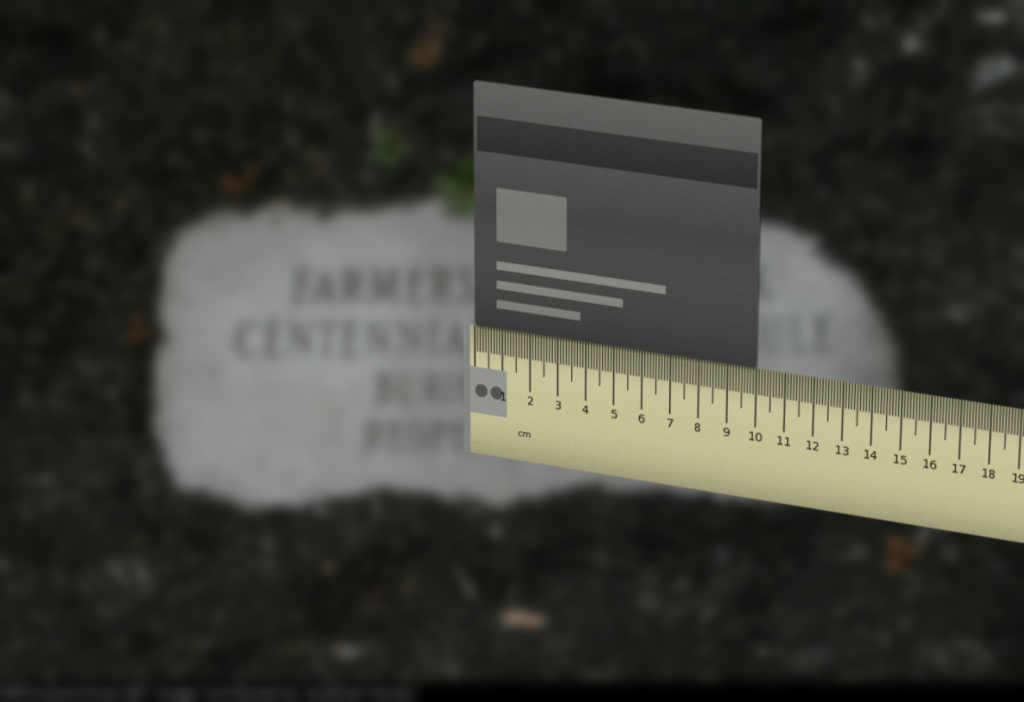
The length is 10 cm
